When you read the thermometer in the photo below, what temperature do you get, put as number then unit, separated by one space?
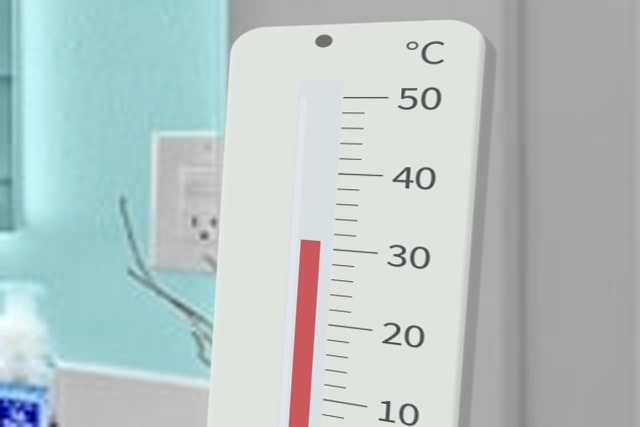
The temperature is 31 °C
